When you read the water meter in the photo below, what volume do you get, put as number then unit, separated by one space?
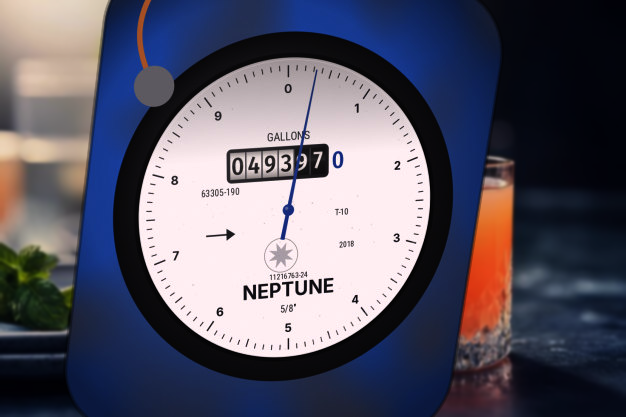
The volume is 493970.3 gal
